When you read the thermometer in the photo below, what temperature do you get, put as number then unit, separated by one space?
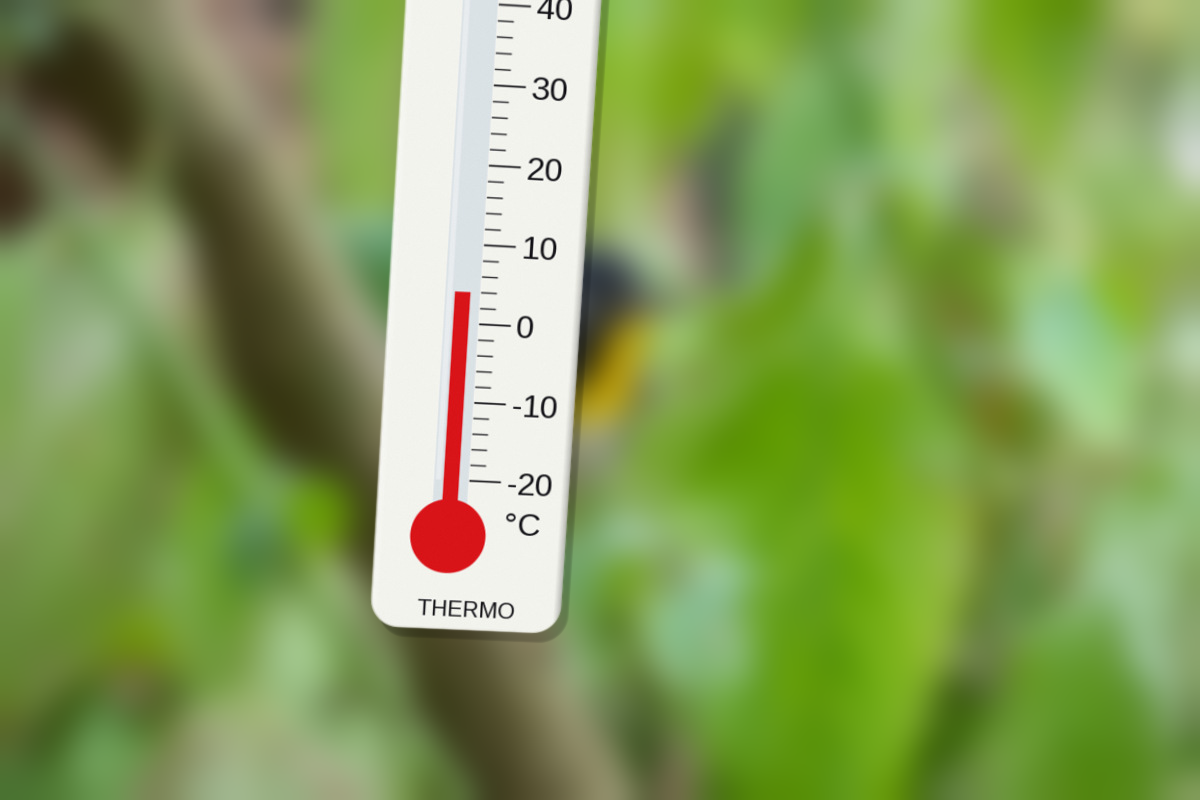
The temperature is 4 °C
